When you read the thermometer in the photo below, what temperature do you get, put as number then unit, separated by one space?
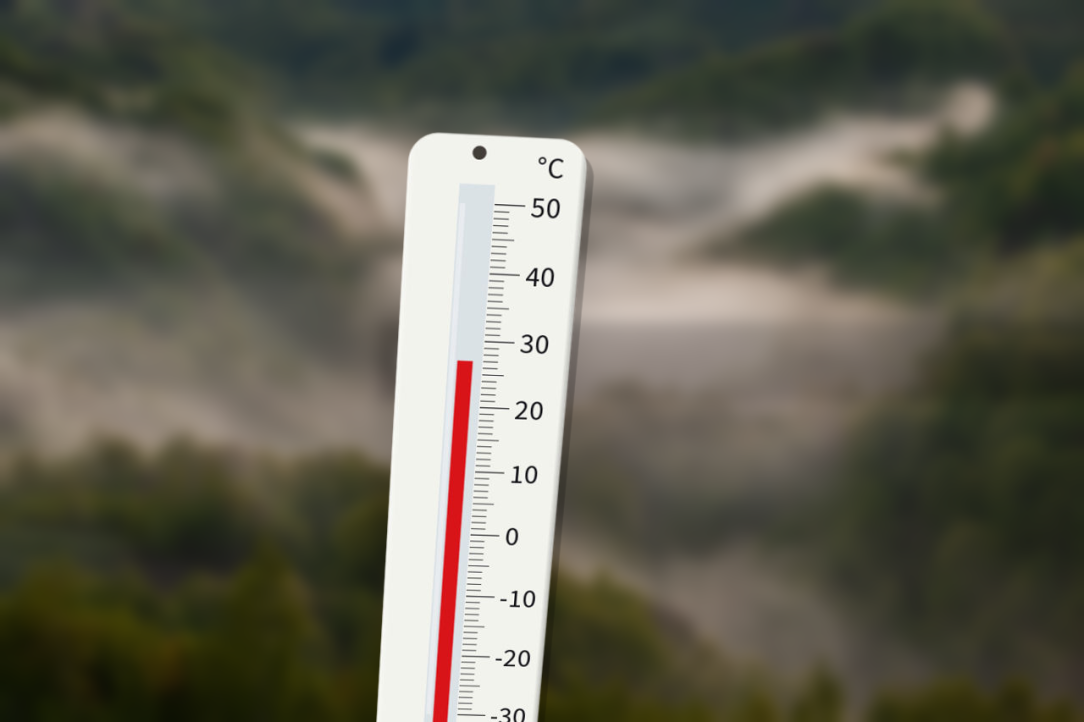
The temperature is 27 °C
